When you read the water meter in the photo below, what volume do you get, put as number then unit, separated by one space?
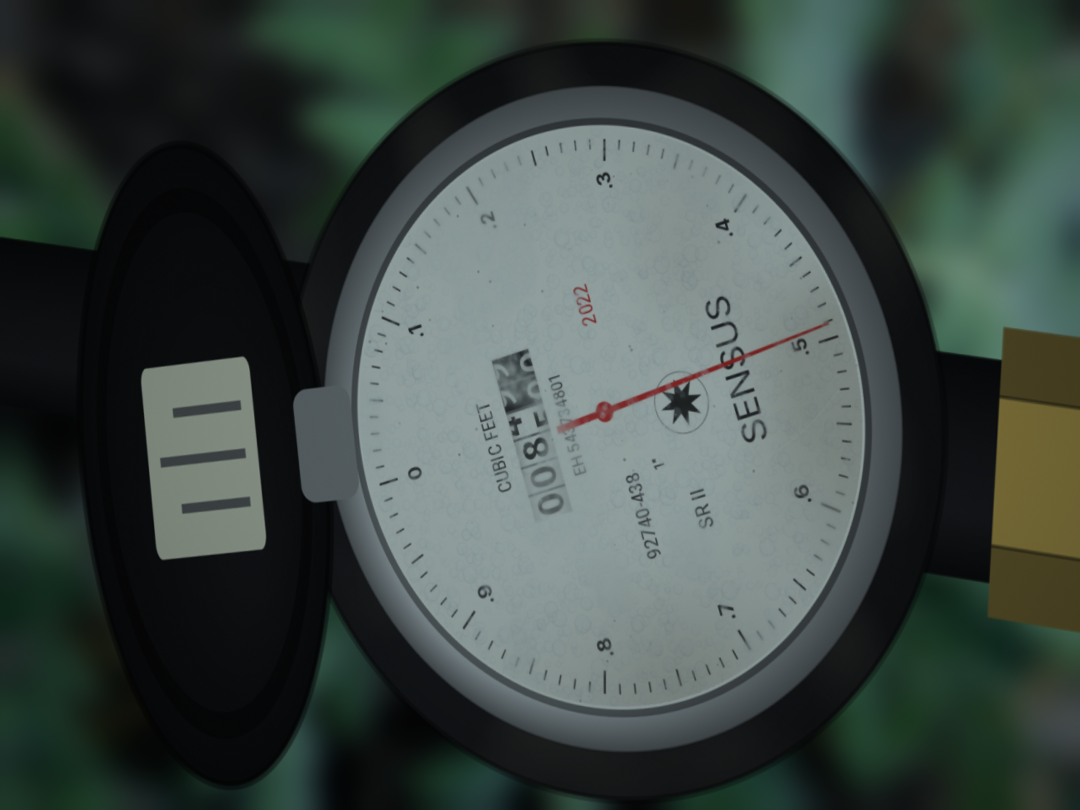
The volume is 8499.49 ft³
